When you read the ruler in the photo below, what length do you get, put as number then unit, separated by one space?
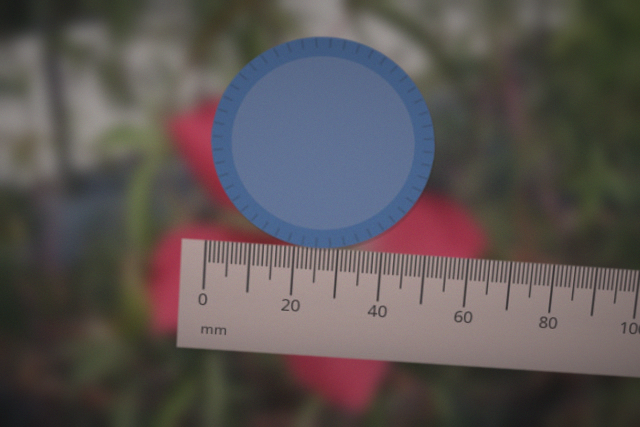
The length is 50 mm
